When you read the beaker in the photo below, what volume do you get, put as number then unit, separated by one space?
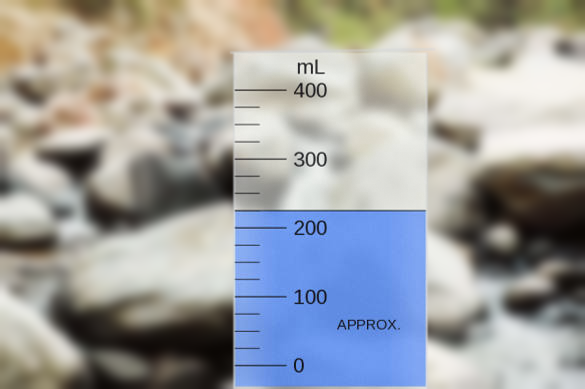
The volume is 225 mL
